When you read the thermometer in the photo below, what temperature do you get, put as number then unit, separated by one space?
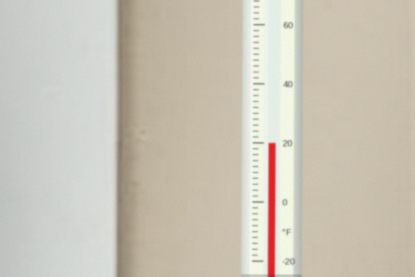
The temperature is 20 °F
